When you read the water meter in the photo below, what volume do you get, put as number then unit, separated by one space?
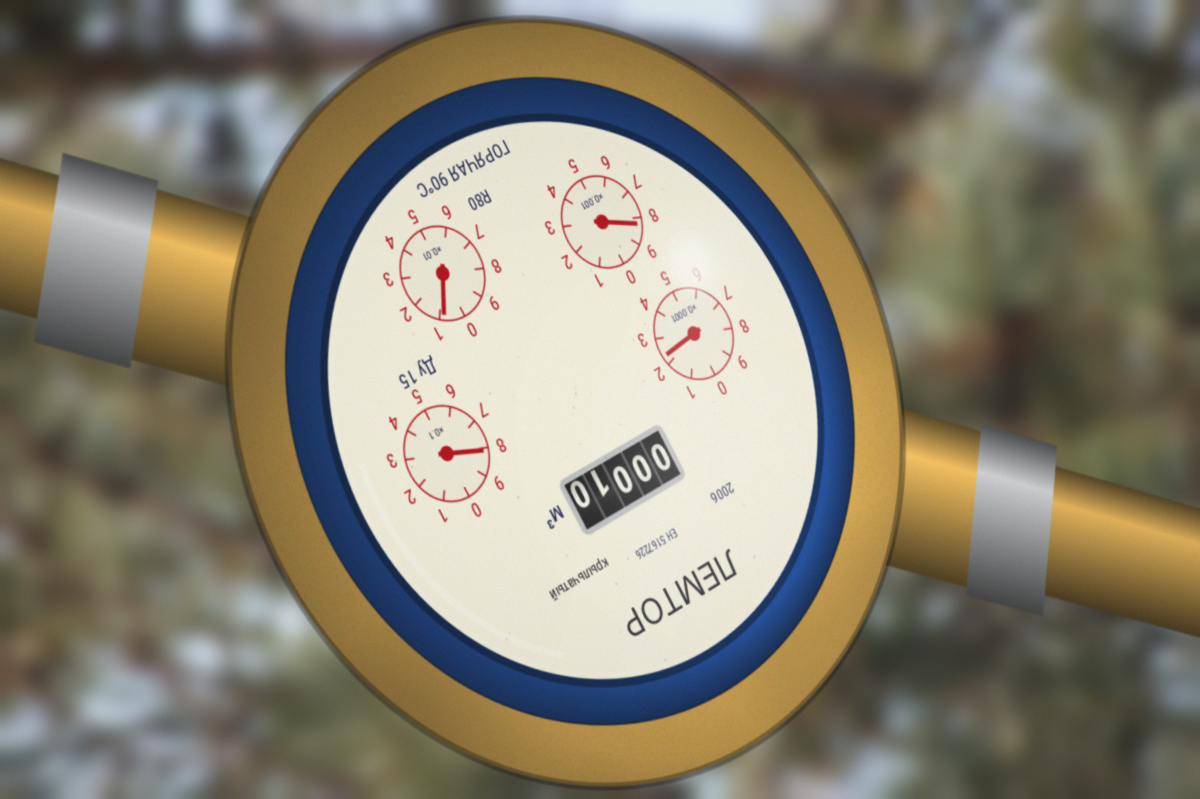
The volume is 9.8082 m³
